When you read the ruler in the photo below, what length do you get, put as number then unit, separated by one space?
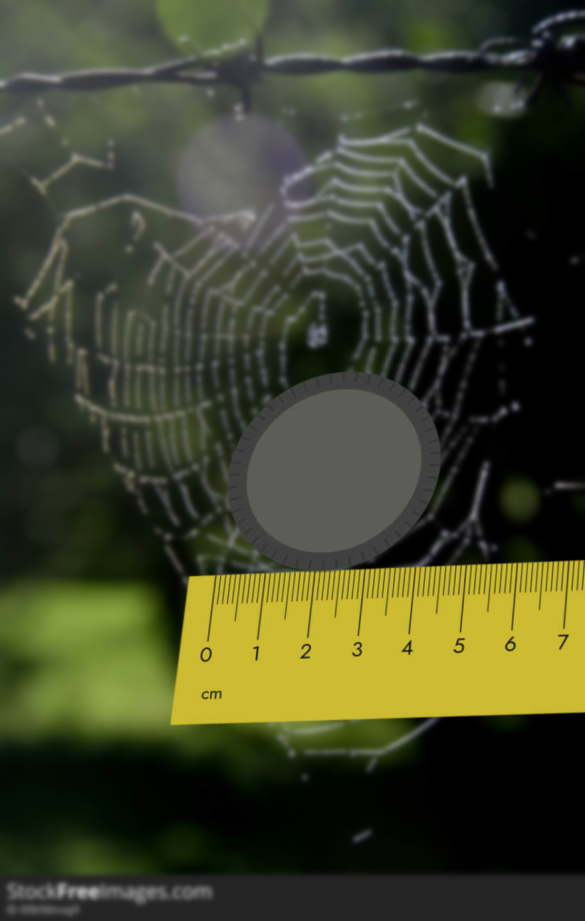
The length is 4.3 cm
